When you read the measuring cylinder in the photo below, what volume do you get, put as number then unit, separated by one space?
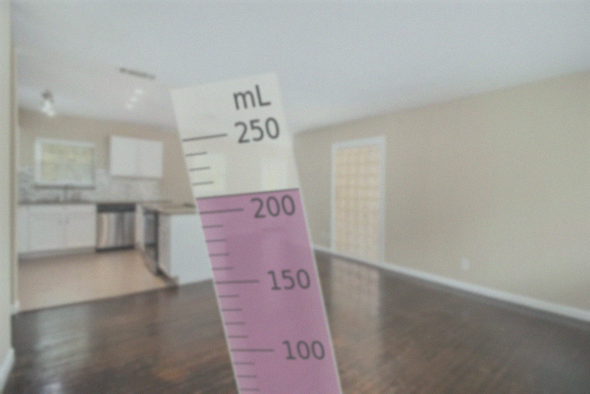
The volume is 210 mL
